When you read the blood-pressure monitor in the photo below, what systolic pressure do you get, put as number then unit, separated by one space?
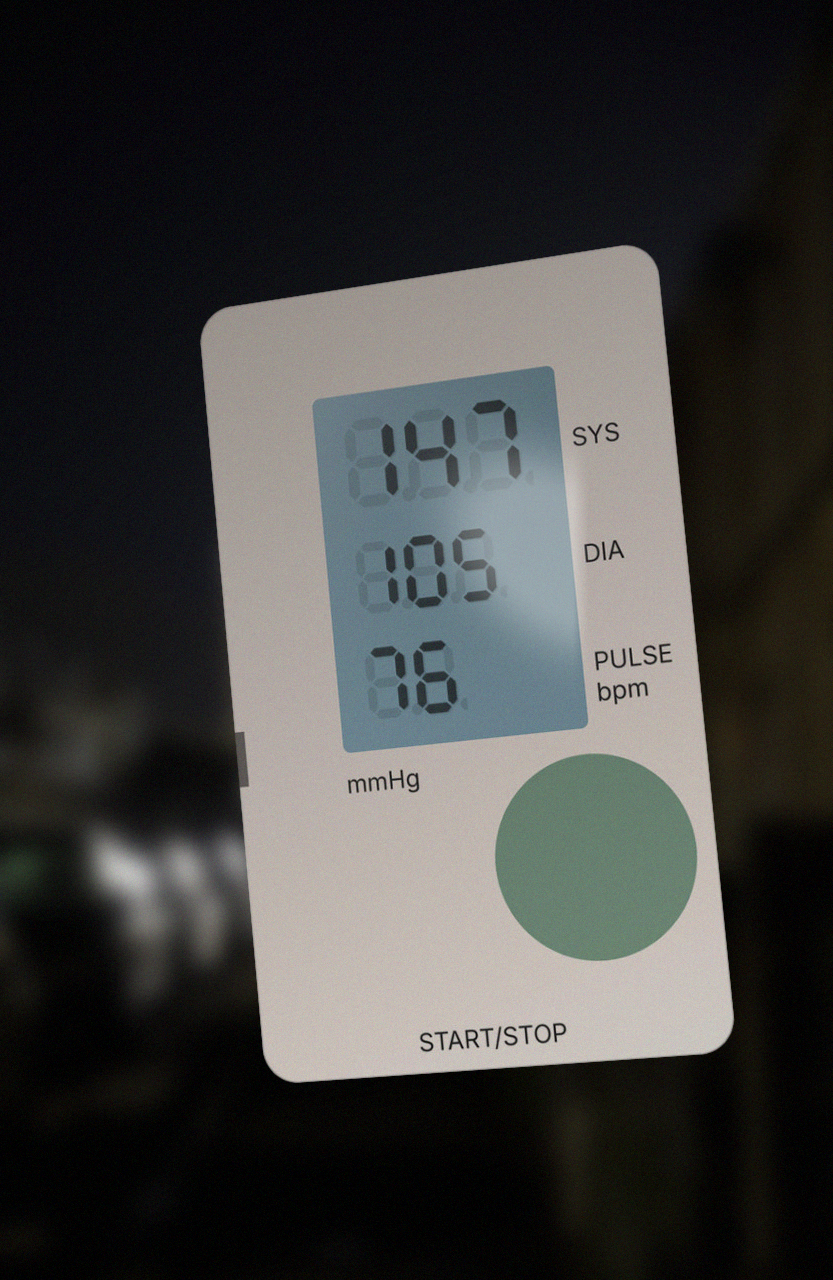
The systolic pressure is 147 mmHg
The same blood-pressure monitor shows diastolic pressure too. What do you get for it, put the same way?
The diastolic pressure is 105 mmHg
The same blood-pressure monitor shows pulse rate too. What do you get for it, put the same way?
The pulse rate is 76 bpm
